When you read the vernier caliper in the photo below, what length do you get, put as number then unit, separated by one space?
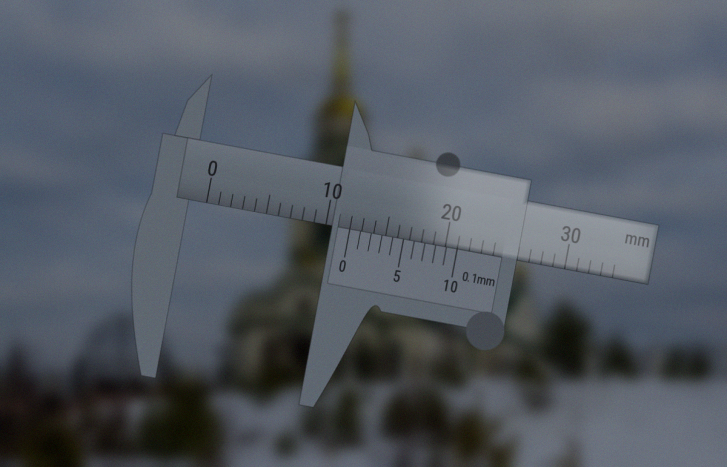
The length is 12.0 mm
